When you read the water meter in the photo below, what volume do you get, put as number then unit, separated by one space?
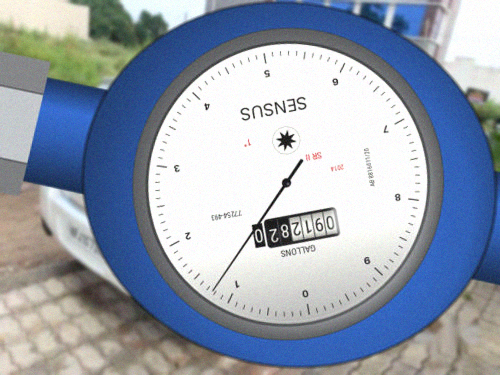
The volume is 912821.2 gal
